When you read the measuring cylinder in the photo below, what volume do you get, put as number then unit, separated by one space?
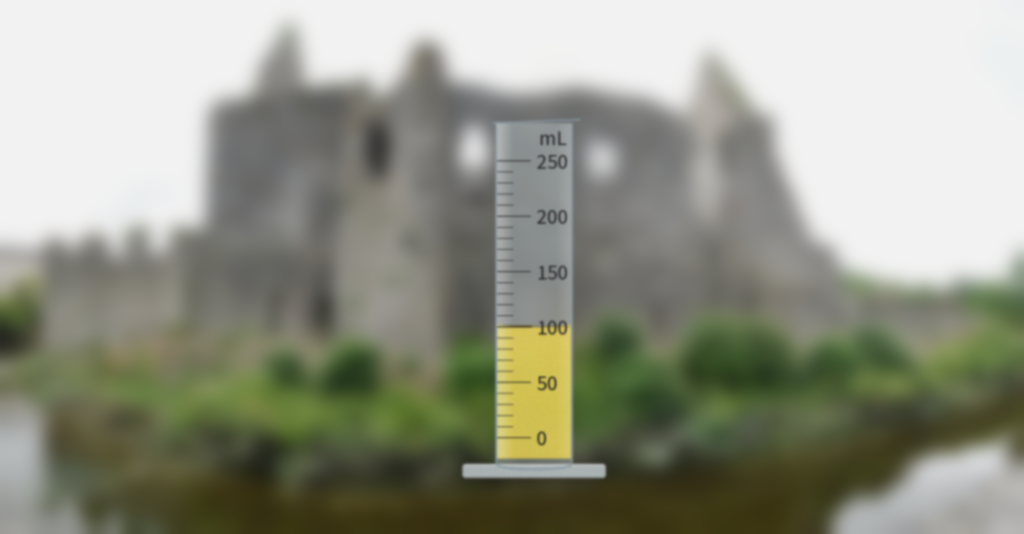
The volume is 100 mL
